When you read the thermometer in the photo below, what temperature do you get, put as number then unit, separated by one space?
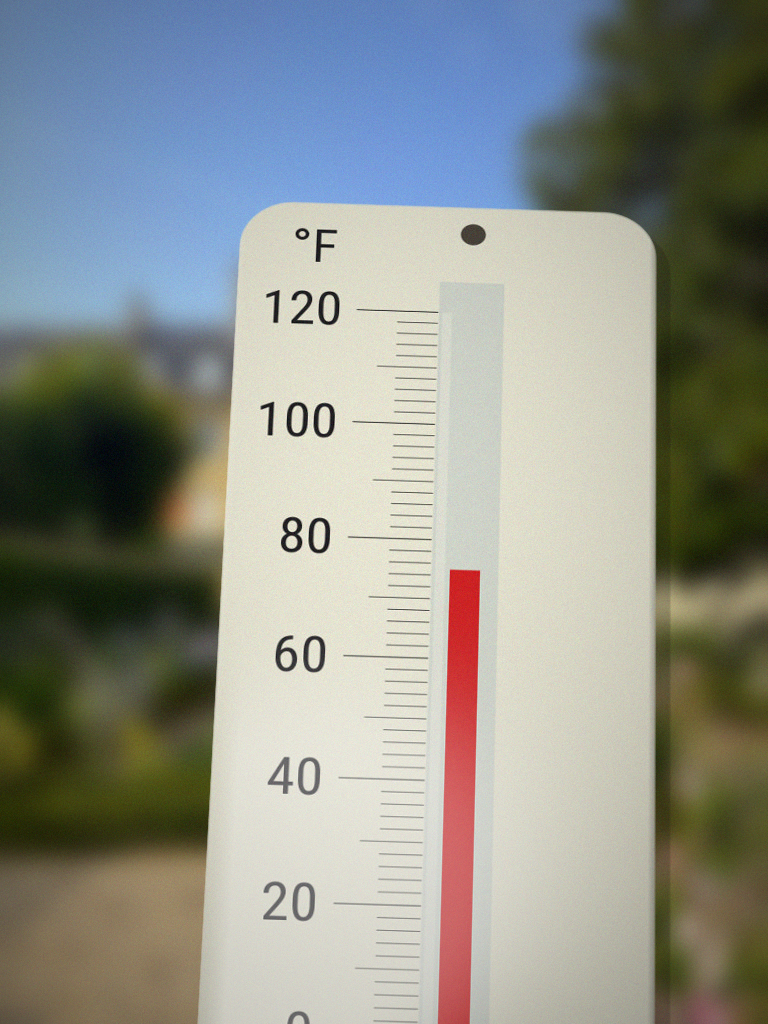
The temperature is 75 °F
